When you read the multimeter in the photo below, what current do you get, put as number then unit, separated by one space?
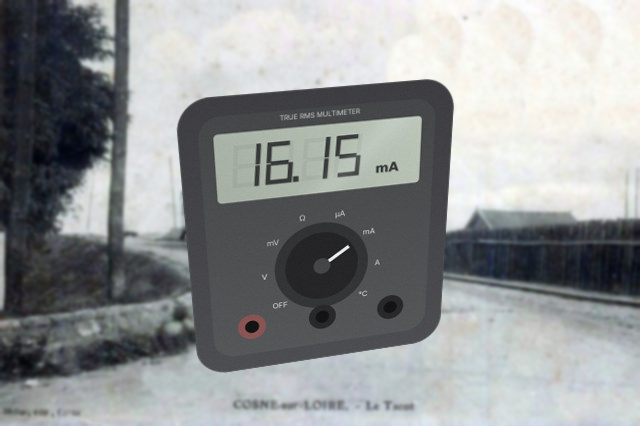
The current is 16.15 mA
